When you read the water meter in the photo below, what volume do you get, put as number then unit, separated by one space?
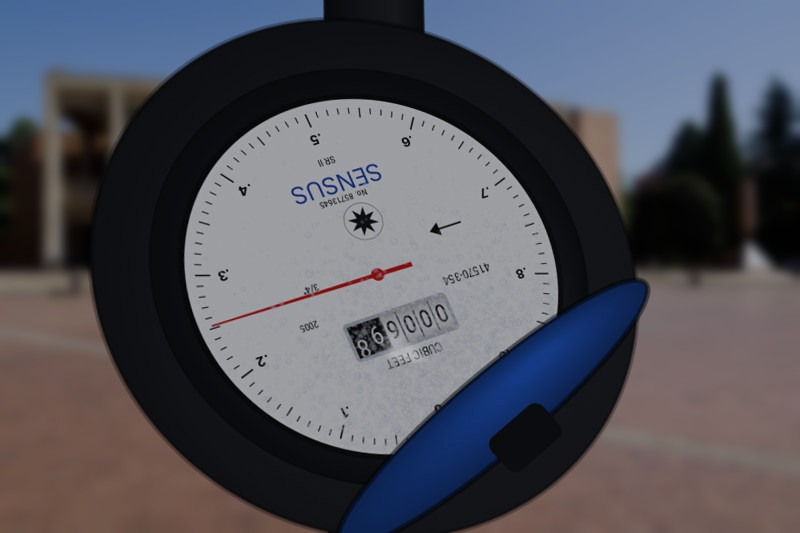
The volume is 698.25 ft³
